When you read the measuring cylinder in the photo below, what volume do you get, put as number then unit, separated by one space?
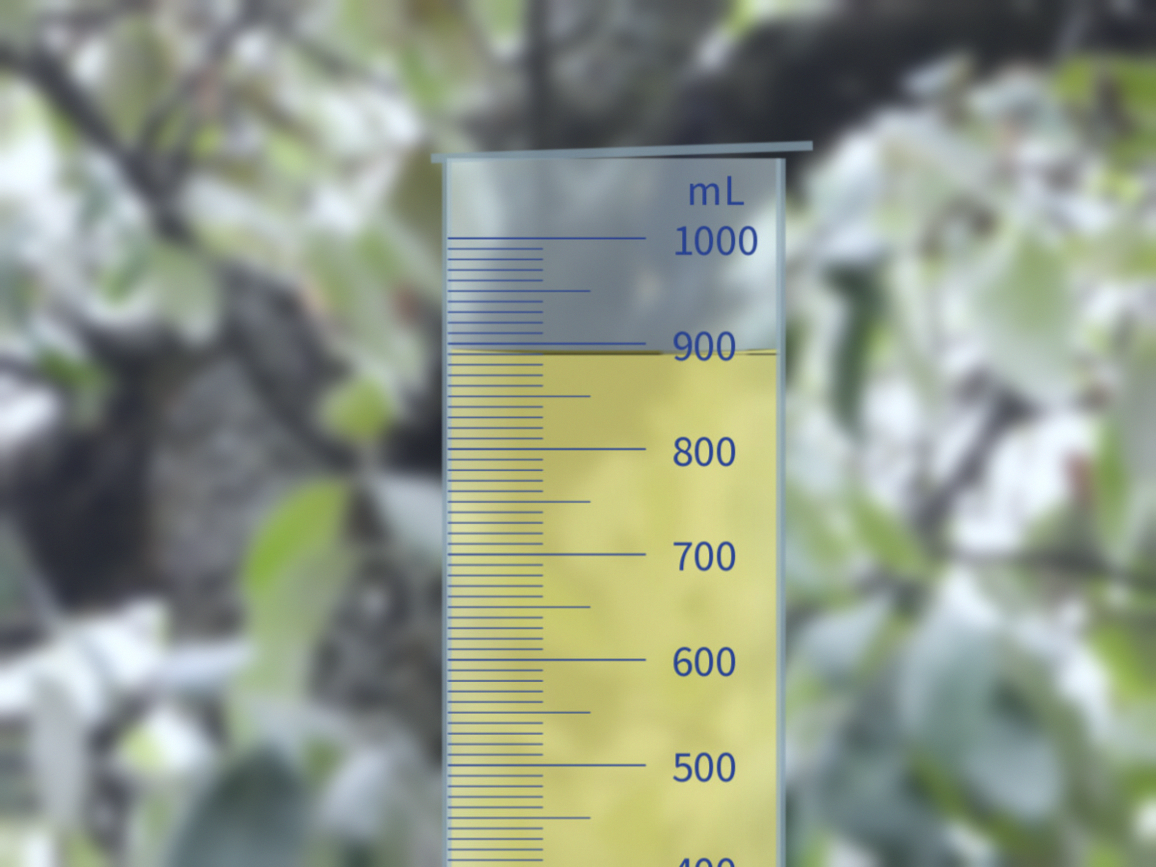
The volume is 890 mL
